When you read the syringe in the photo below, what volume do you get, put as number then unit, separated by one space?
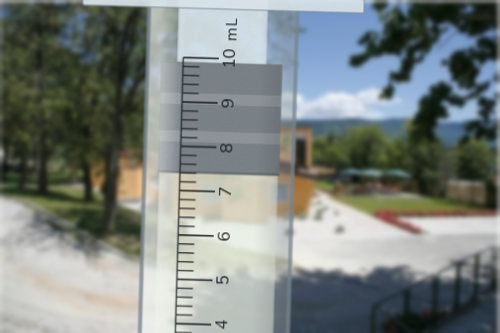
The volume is 7.4 mL
